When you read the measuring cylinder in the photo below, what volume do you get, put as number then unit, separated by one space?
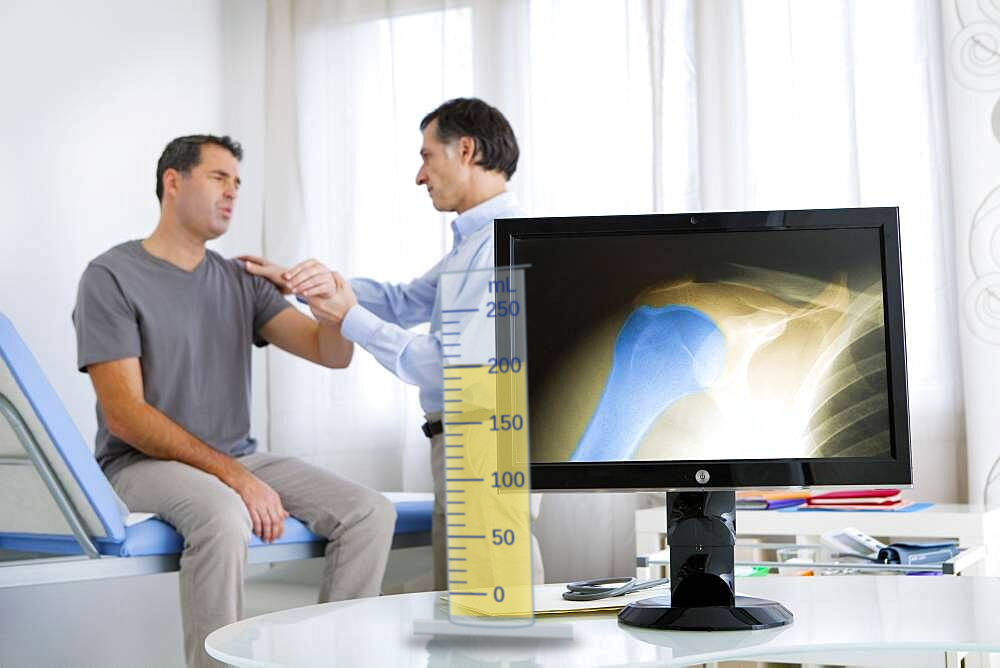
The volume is 200 mL
